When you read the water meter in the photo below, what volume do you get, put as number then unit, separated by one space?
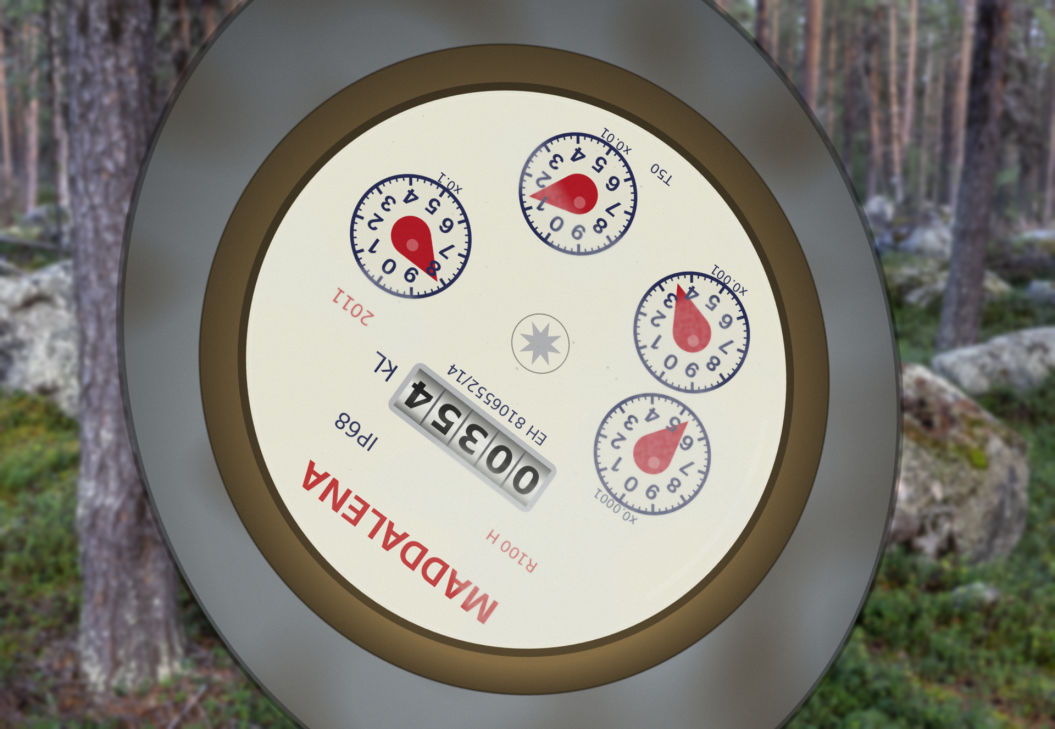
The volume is 354.8135 kL
